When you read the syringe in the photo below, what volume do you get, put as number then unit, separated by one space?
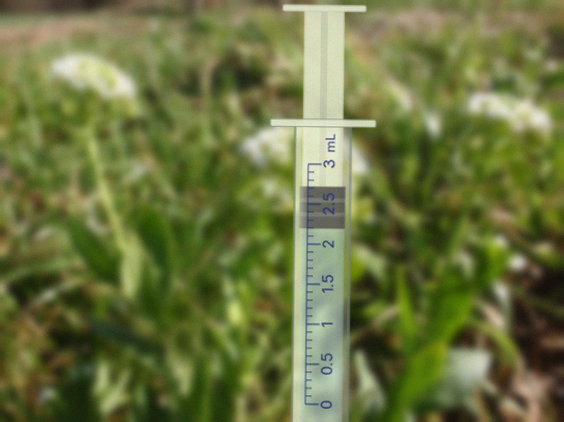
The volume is 2.2 mL
